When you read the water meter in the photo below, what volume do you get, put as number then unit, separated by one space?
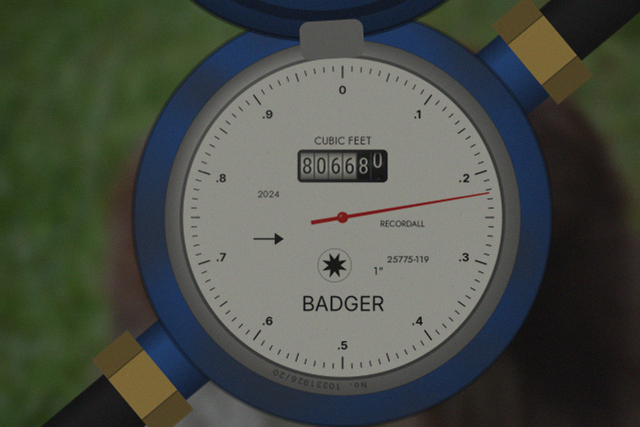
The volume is 806680.22 ft³
